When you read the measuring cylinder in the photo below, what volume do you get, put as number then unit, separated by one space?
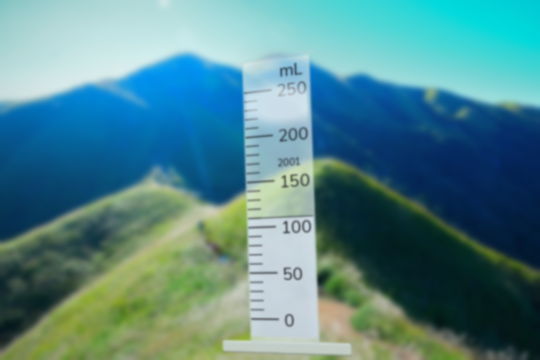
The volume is 110 mL
